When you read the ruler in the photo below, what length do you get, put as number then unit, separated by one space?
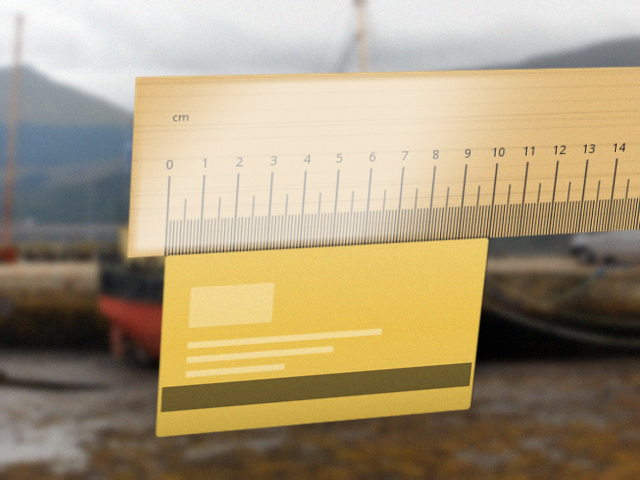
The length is 10 cm
